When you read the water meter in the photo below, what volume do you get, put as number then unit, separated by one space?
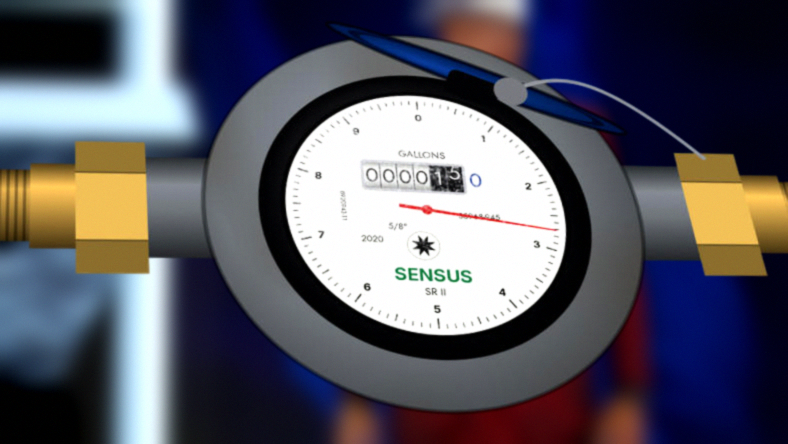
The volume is 152.7 gal
